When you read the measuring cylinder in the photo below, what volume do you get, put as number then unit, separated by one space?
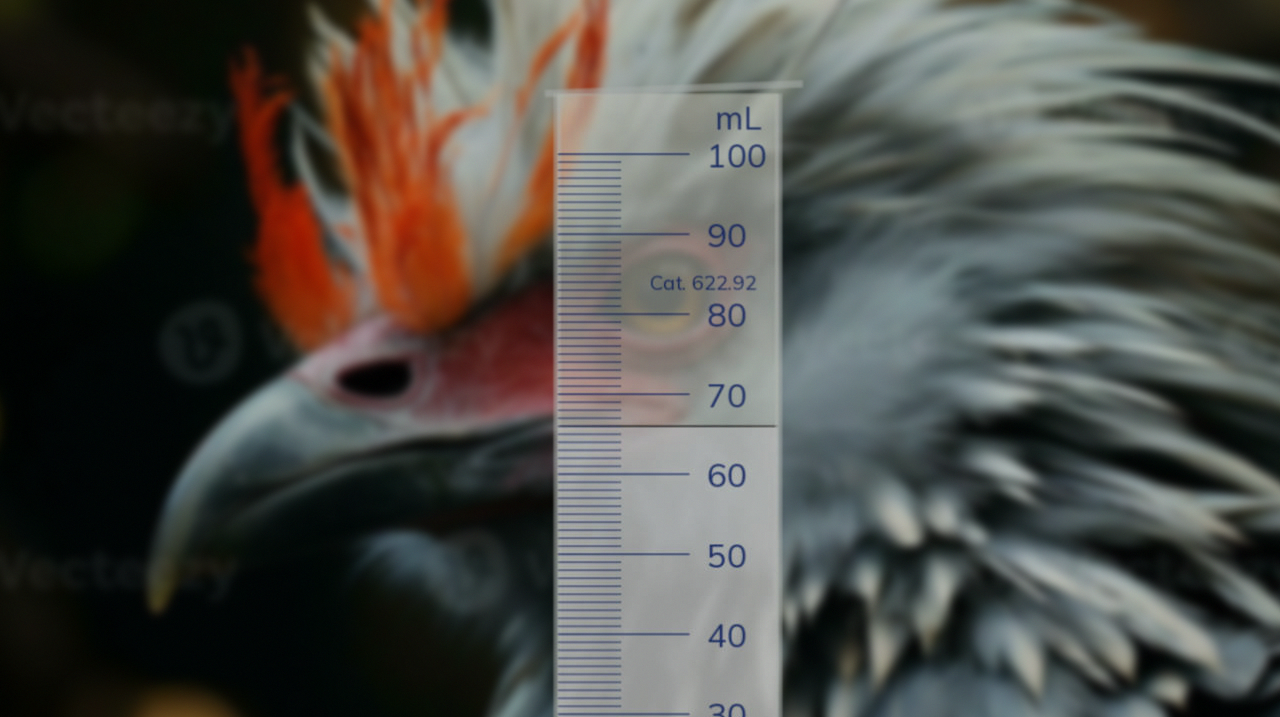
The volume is 66 mL
